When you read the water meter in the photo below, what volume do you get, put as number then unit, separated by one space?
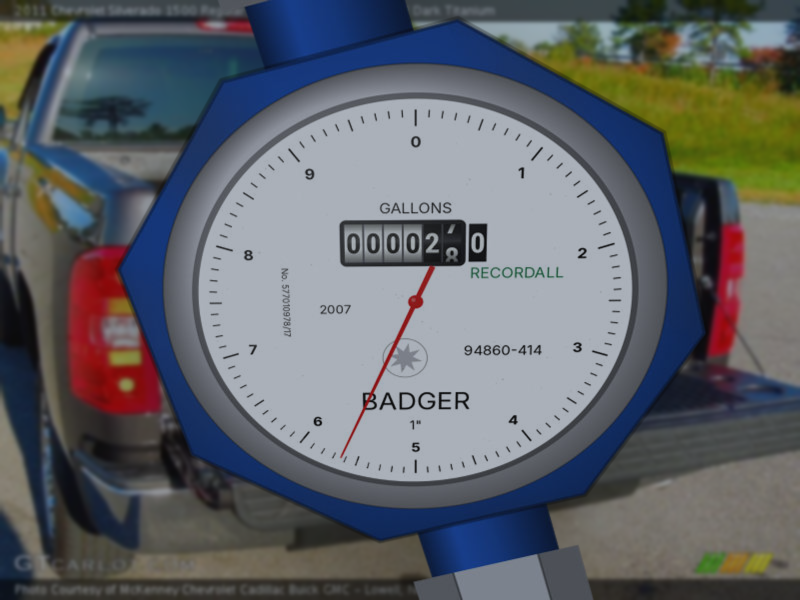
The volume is 275.6 gal
